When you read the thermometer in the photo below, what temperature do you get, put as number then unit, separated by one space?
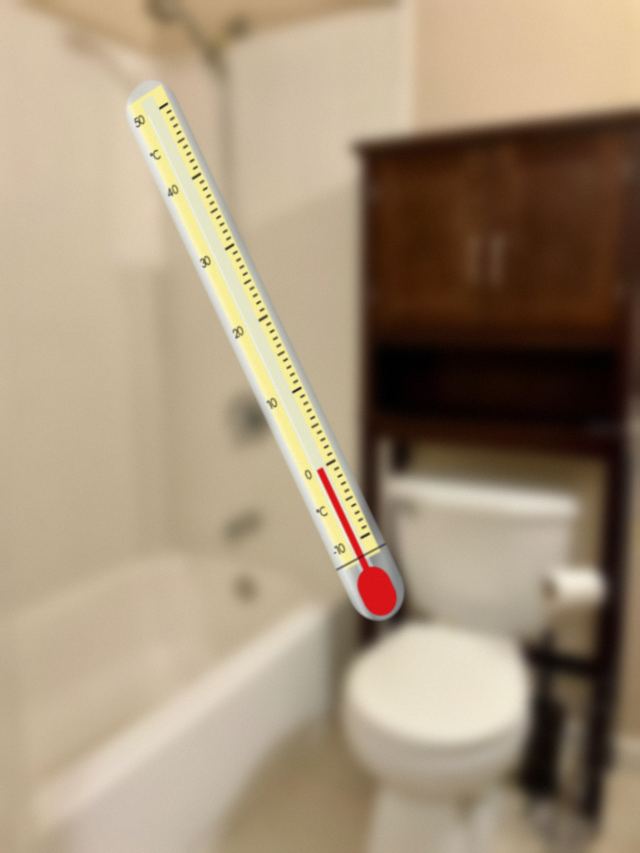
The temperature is 0 °C
